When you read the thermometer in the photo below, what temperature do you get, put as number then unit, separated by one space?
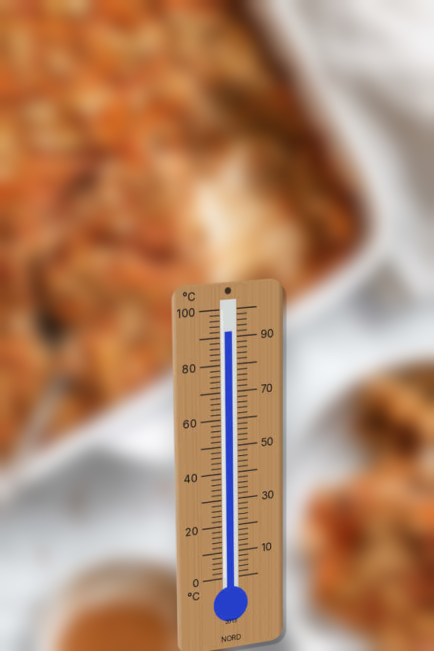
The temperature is 92 °C
